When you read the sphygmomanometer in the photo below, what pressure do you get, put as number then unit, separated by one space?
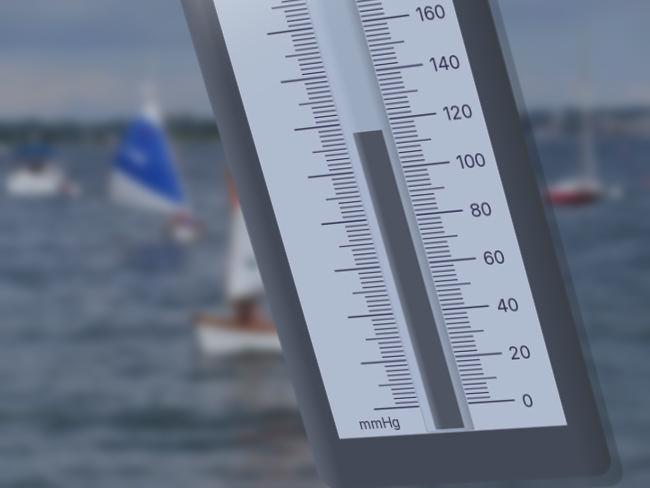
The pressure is 116 mmHg
